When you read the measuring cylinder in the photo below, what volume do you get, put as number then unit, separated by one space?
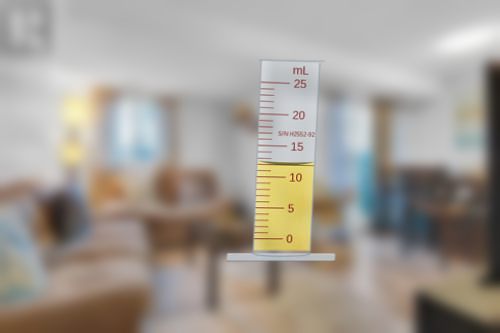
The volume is 12 mL
